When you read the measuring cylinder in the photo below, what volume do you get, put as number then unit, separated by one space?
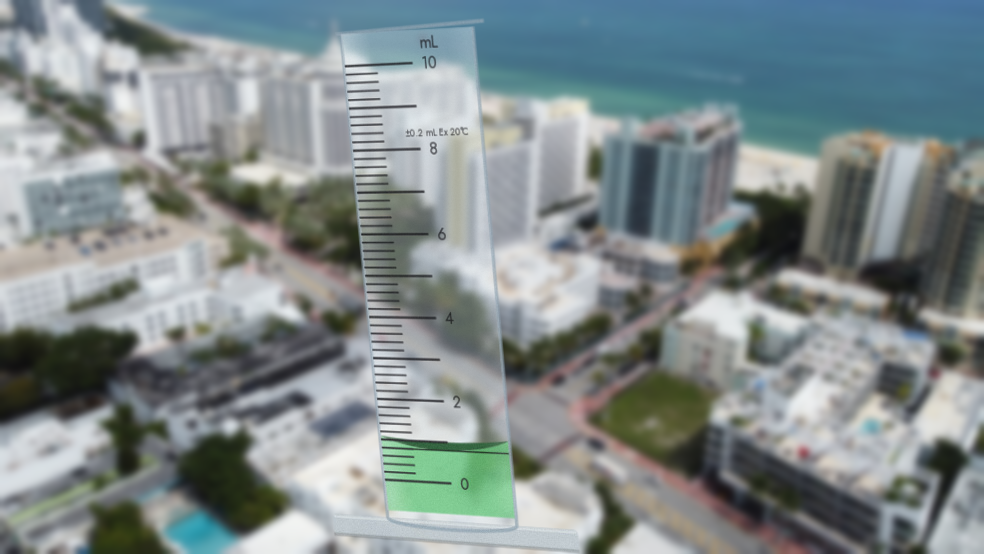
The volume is 0.8 mL
